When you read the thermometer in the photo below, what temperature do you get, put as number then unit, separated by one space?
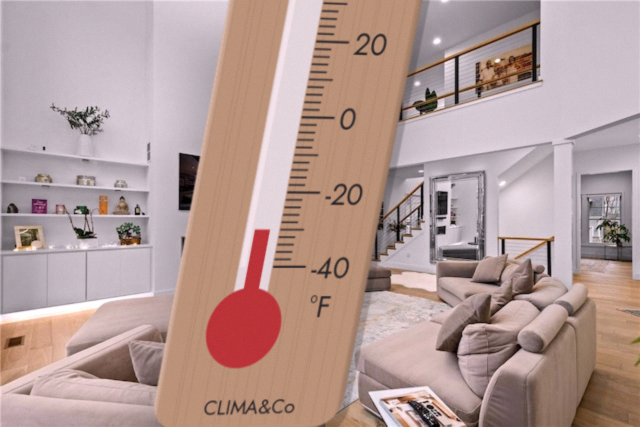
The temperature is -30 °F
